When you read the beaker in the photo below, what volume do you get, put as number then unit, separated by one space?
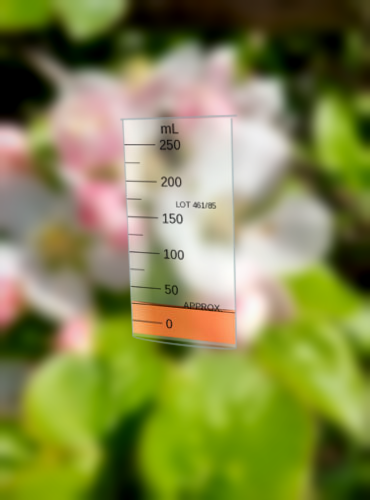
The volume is 25 mL
